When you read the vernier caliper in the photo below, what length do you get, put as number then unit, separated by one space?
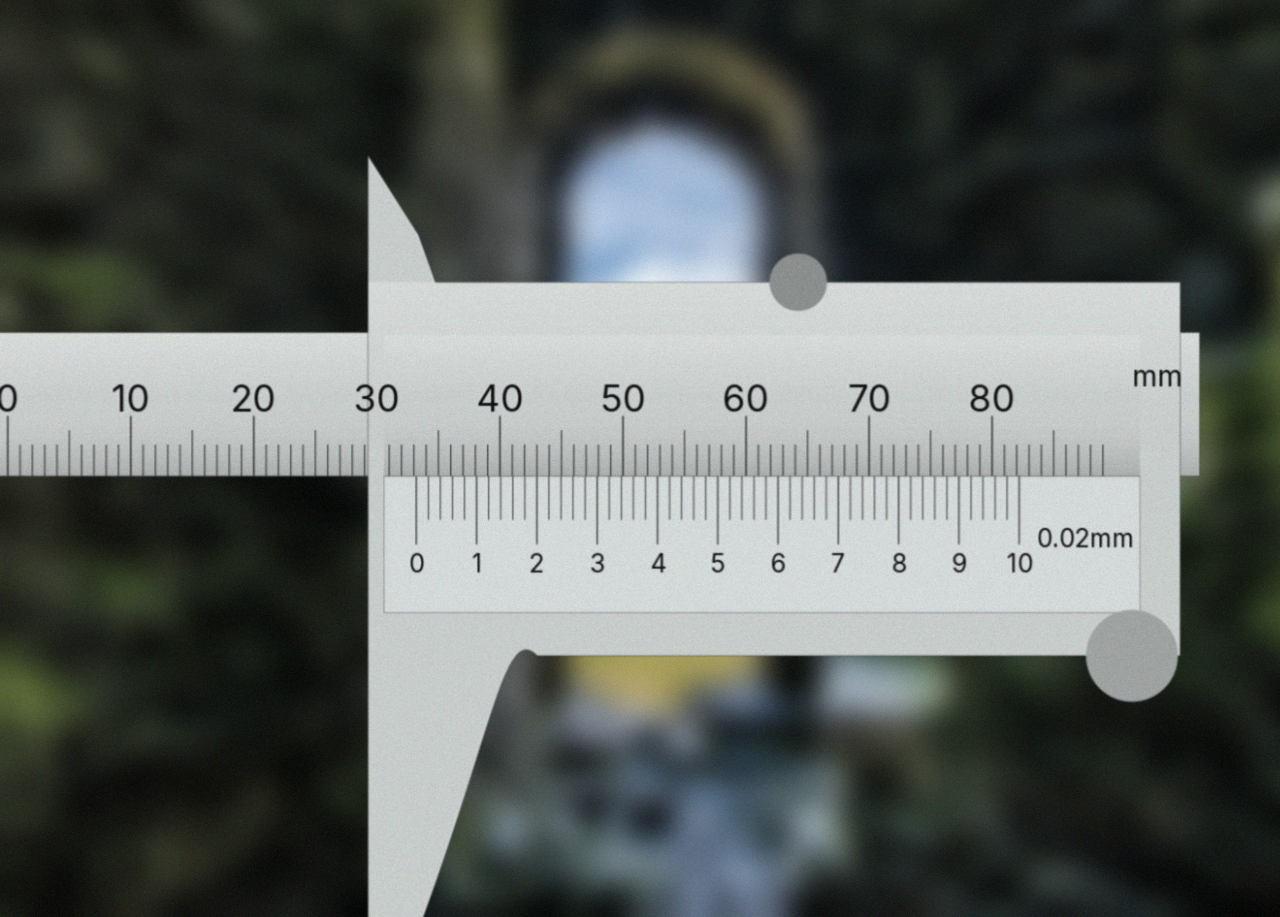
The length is 33.2 mm
